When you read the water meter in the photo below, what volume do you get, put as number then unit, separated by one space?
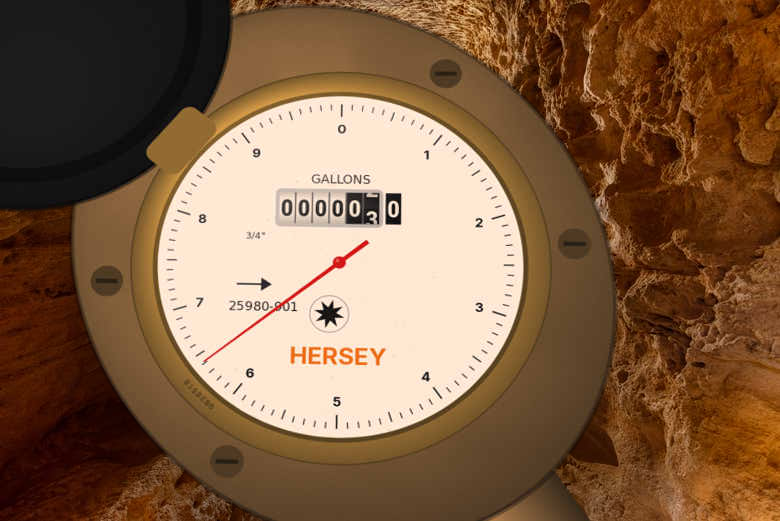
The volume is 26.4 gal
